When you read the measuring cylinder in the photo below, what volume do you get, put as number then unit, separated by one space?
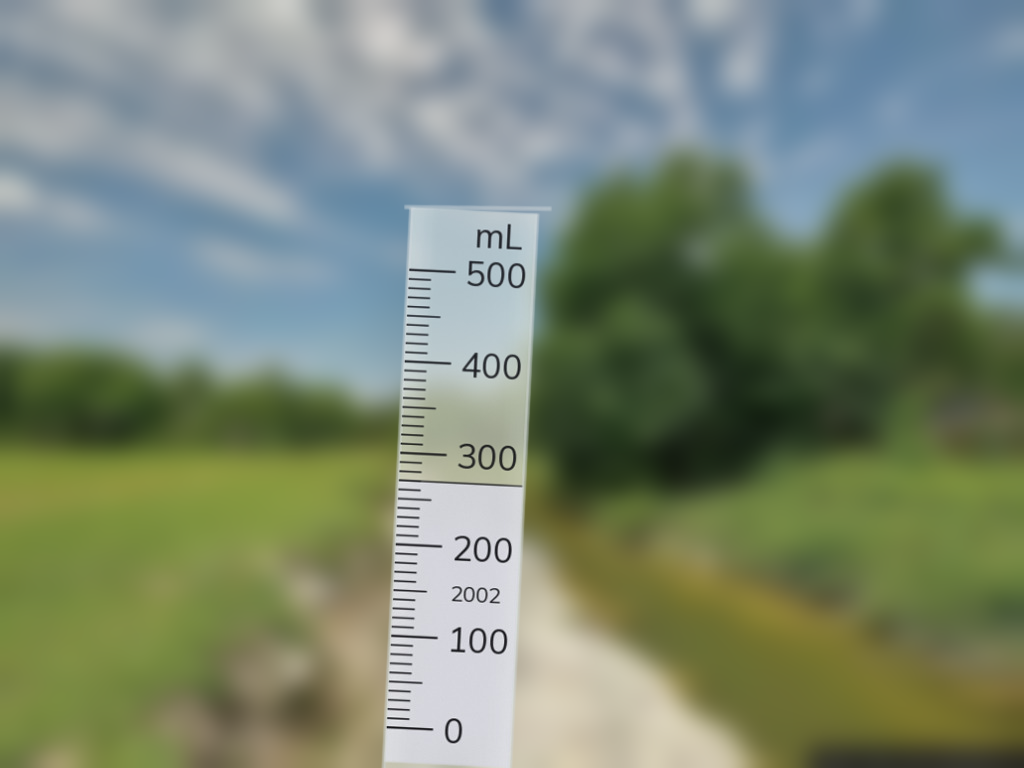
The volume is 270 mL
